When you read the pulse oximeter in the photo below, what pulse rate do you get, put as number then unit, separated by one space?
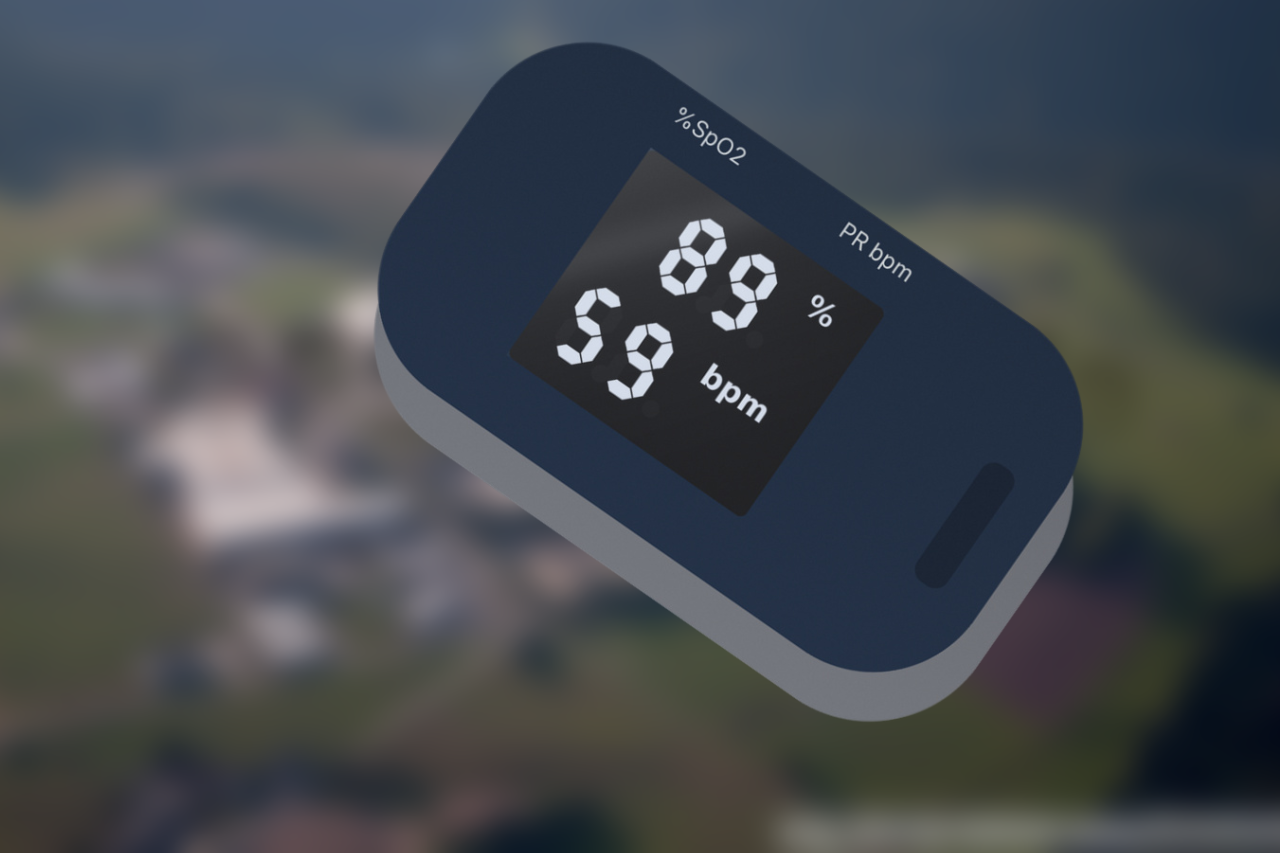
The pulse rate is 59 bpm
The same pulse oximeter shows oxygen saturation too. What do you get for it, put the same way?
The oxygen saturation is 89 %
